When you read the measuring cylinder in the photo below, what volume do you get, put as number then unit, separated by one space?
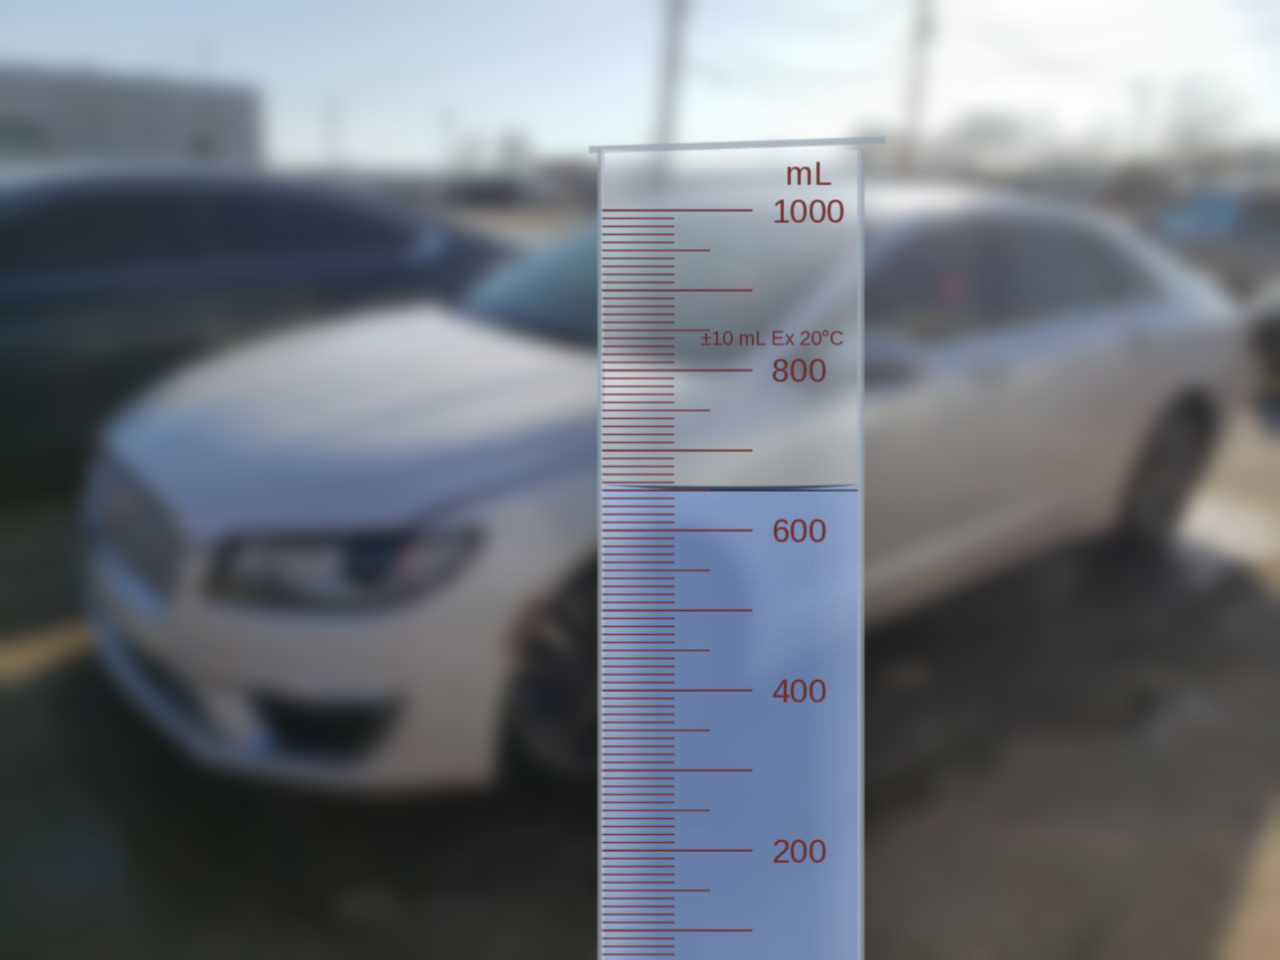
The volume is 650 mL
